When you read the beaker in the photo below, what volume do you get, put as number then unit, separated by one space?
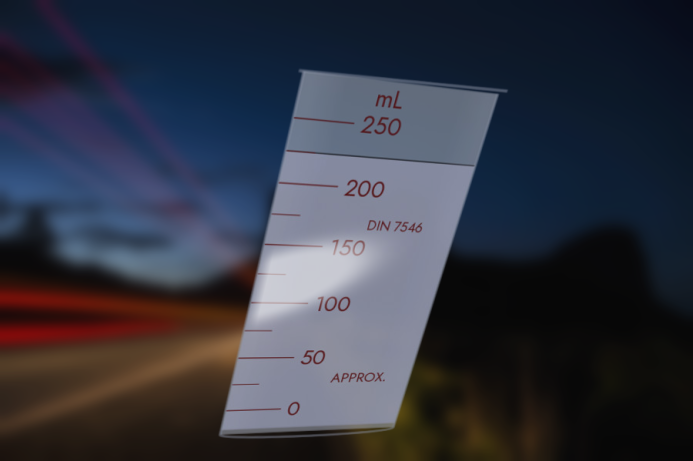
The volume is 225 mL
